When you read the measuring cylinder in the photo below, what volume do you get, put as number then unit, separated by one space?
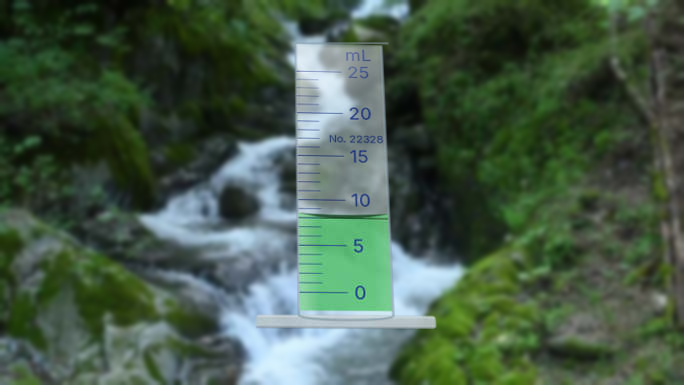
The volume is 8 mL
